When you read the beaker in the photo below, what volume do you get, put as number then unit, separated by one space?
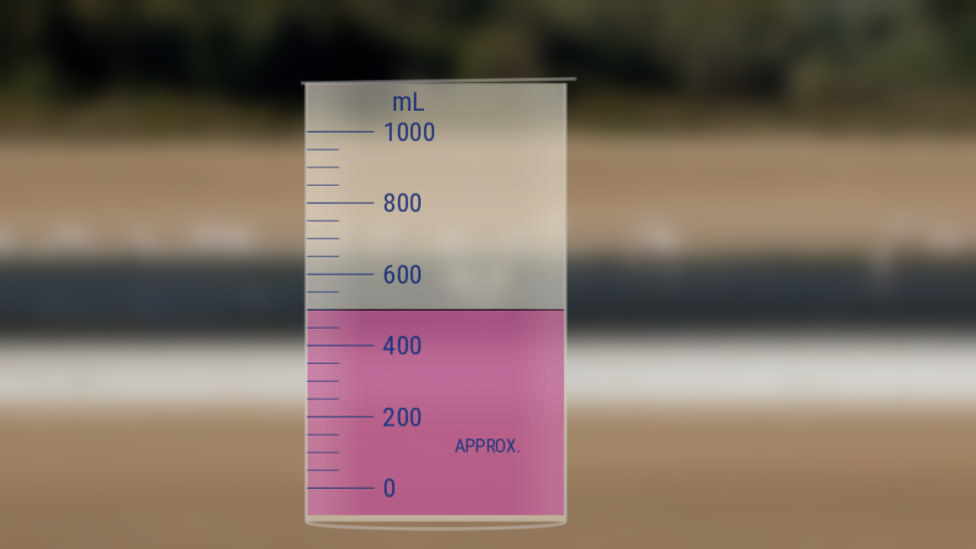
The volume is 500 mL
